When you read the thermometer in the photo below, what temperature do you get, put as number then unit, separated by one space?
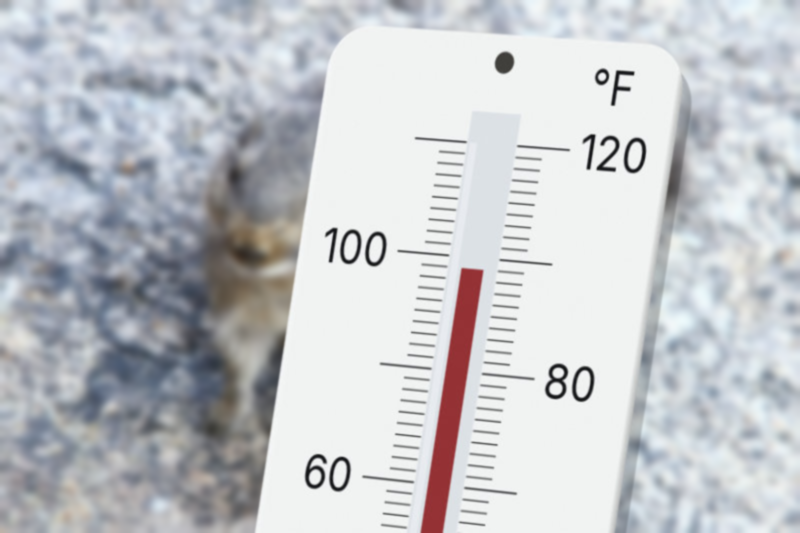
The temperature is 98 °F
